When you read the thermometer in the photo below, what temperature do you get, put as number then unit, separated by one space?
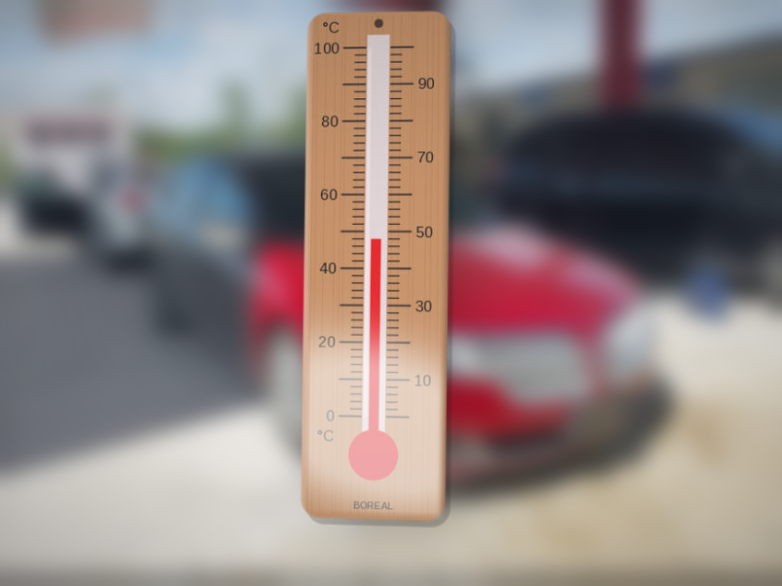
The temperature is 48 °C
